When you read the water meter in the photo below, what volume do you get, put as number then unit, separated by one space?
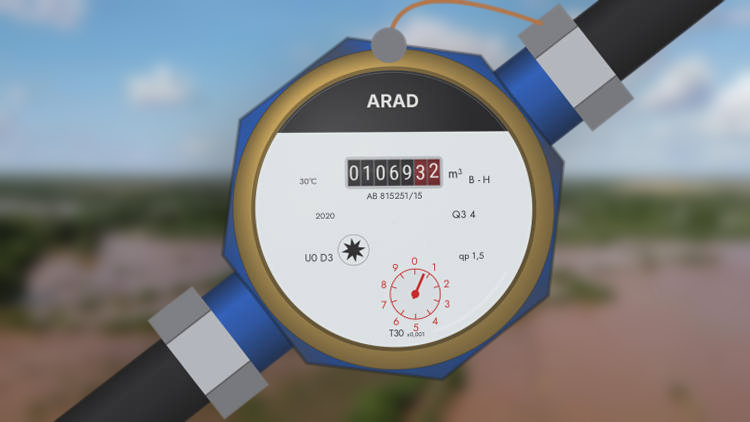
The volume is 1069.320 m³
